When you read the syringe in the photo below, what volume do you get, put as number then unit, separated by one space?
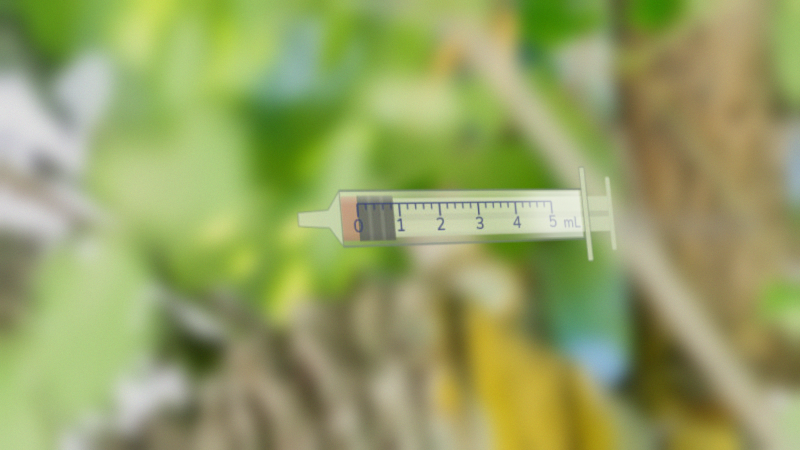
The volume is 0 mL
